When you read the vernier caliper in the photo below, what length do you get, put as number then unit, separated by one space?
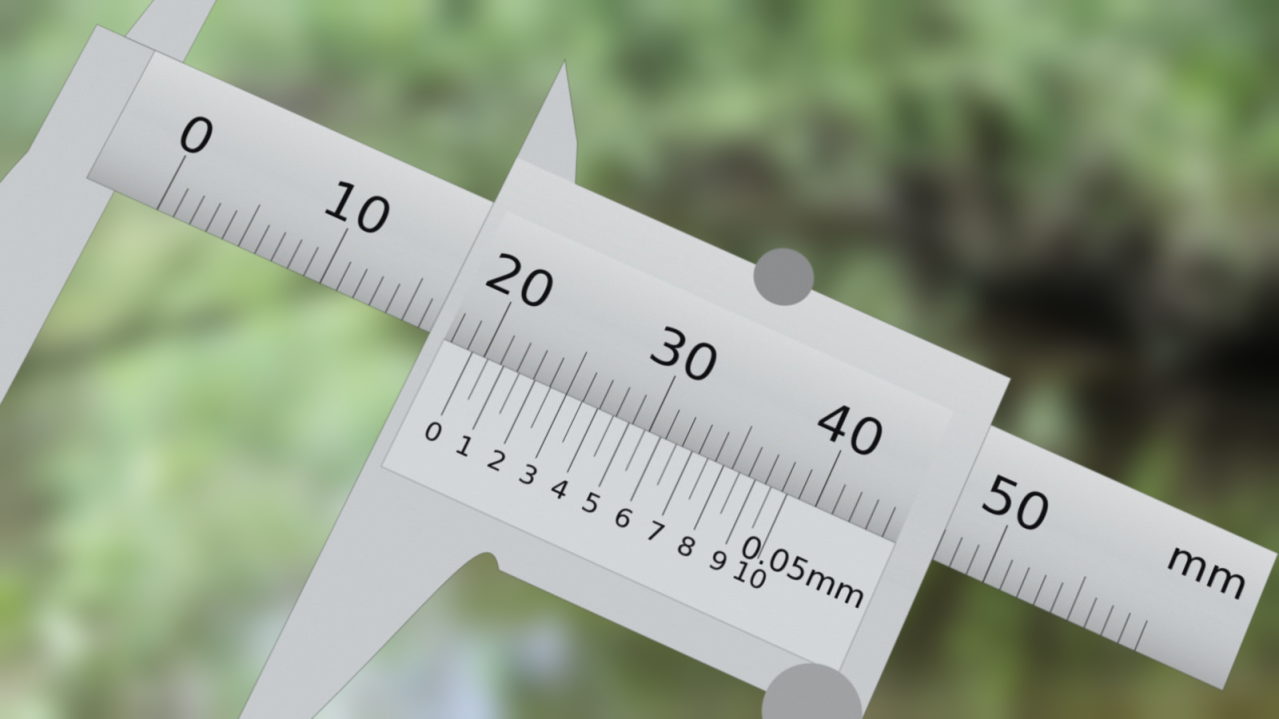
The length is 19.3 mm
